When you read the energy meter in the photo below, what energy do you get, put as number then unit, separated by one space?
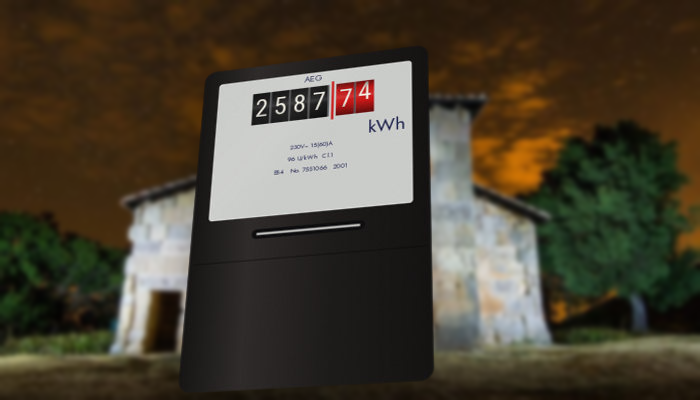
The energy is 2587.74 kWh
